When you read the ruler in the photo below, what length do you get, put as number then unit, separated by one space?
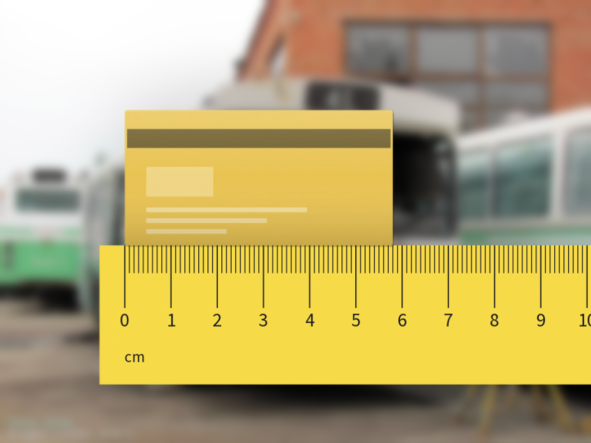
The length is 5.8 cm
